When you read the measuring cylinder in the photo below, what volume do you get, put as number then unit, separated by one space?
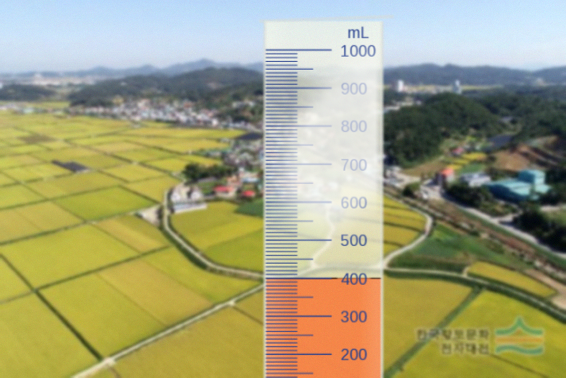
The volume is 400 mL
